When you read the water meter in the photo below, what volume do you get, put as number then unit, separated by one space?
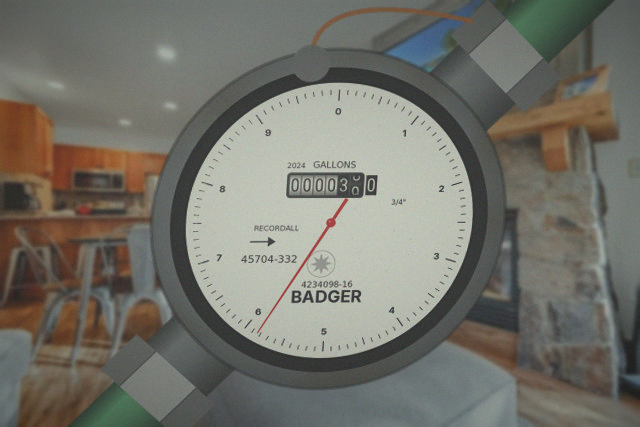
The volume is 385.8 gal
